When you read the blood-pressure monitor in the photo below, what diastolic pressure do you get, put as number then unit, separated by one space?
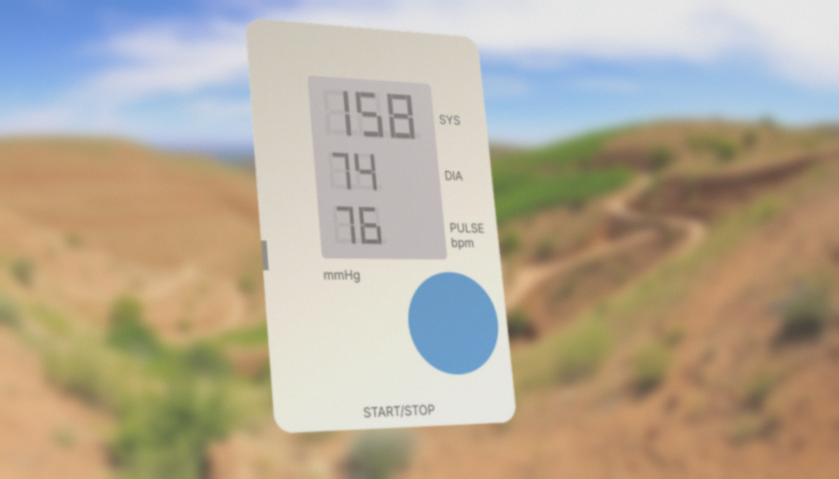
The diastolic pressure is 74 mmHg
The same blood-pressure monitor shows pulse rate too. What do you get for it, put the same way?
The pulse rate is 76 bpm
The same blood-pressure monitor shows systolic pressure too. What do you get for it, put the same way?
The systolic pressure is 158 mmHg
